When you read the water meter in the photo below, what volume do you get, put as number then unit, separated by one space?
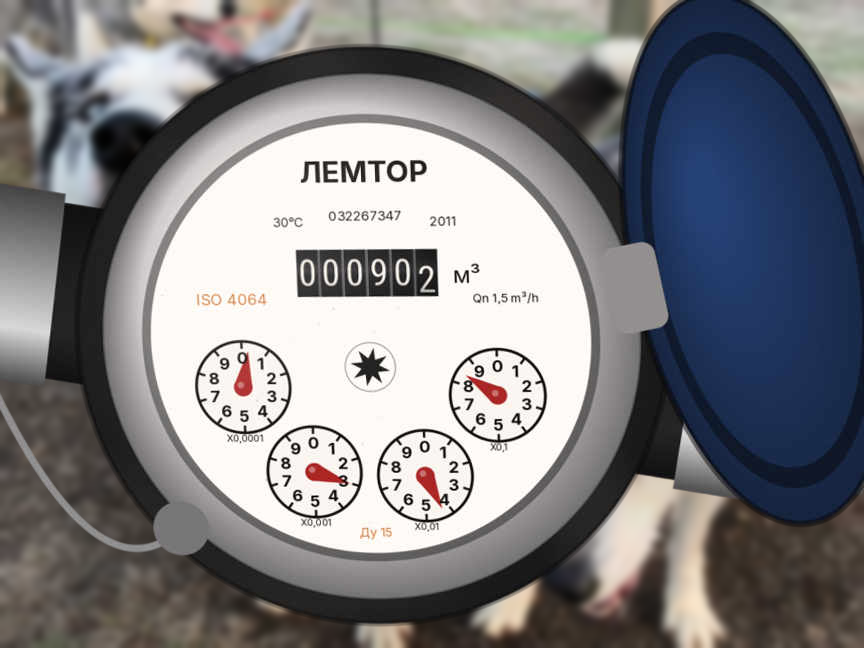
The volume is 901.8430 m³
